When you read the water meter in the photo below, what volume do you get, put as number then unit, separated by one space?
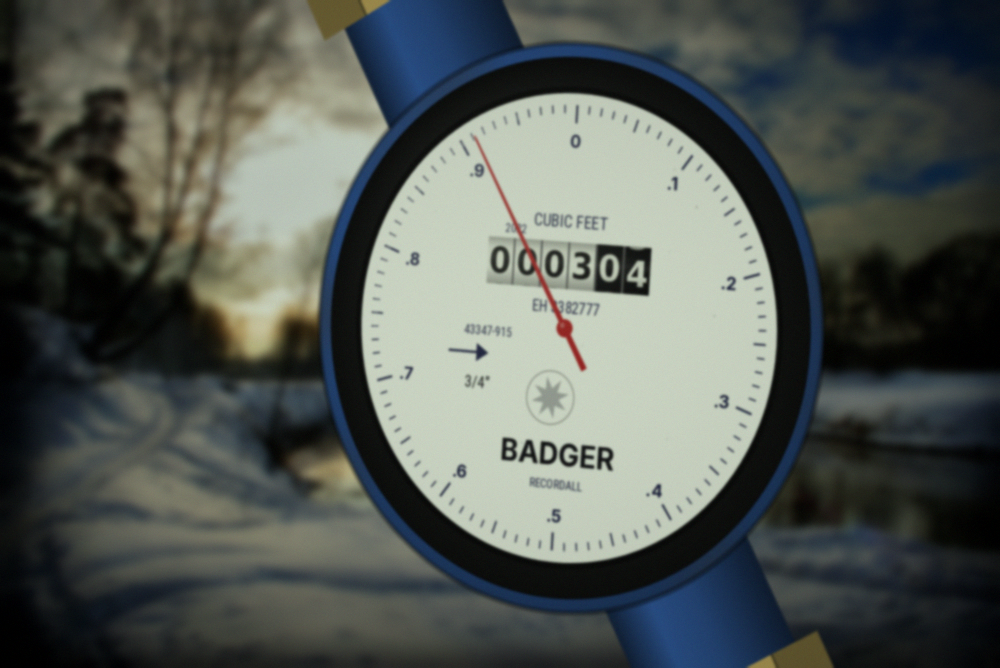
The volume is 303.91 ft³
